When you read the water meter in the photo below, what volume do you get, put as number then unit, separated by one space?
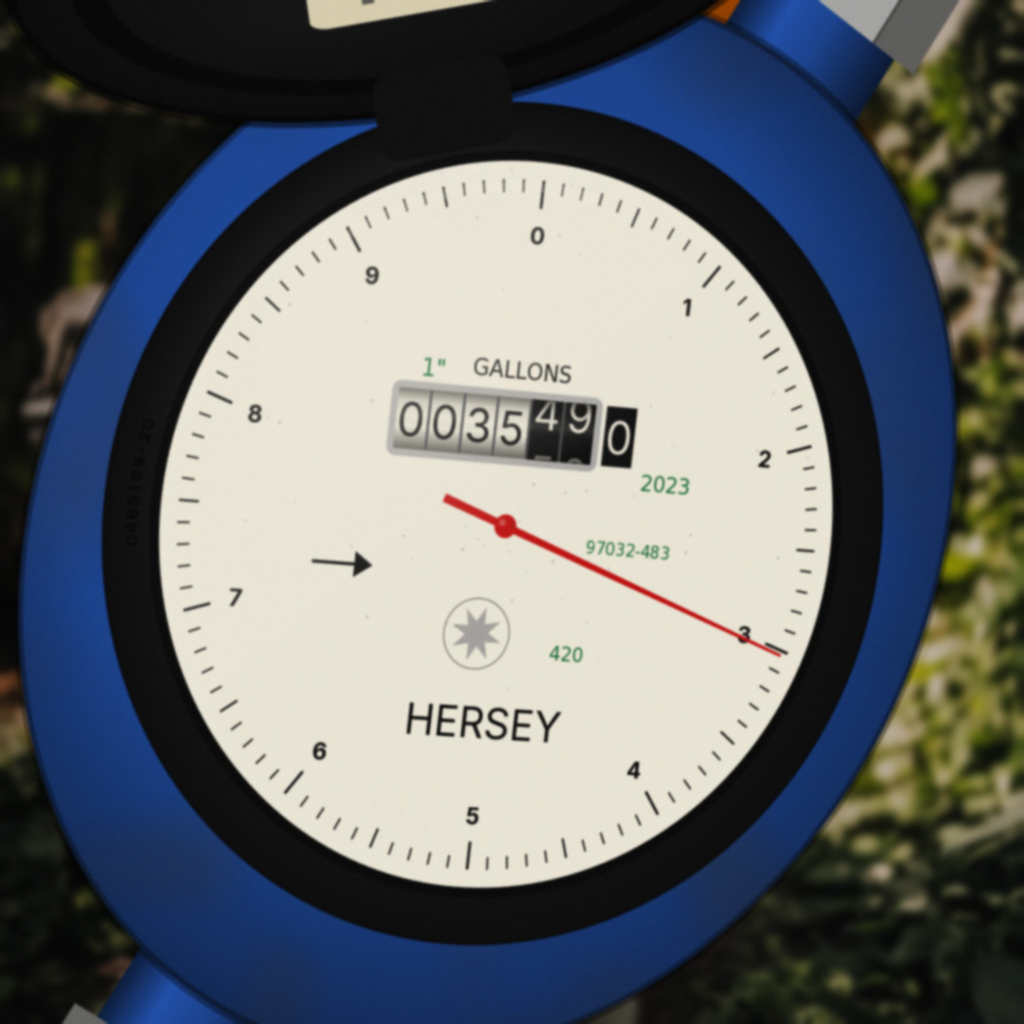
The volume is 35493.0 gal
